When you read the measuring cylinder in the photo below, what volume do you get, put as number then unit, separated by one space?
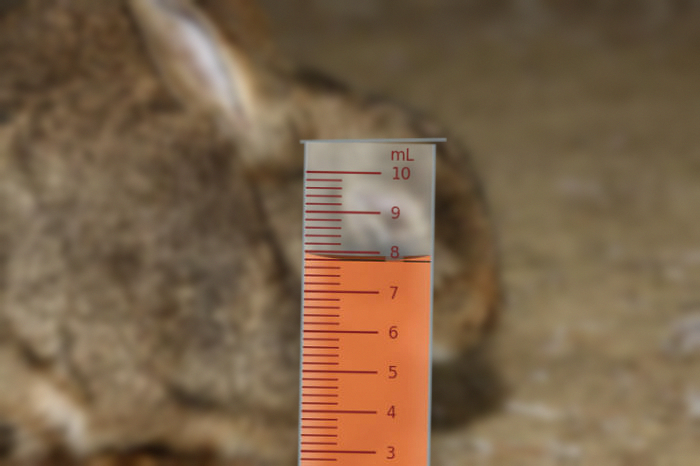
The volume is 7.8 mL
